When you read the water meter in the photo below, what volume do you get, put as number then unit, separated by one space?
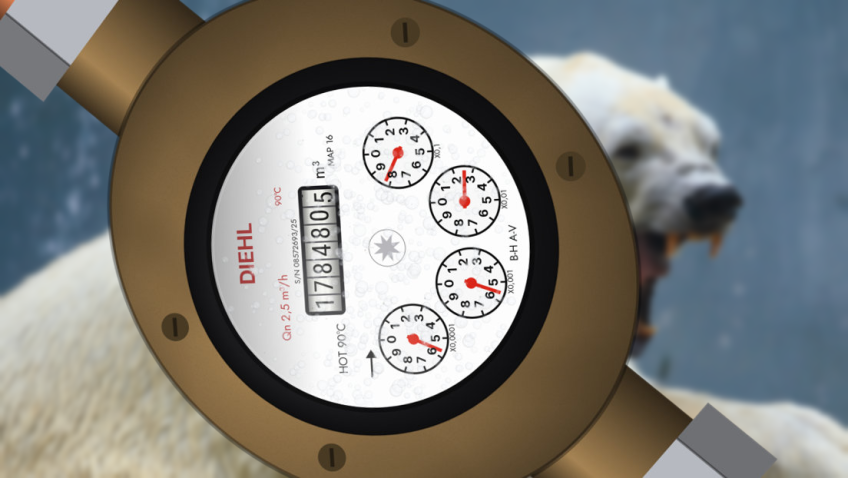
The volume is 1784804.8255 m³
